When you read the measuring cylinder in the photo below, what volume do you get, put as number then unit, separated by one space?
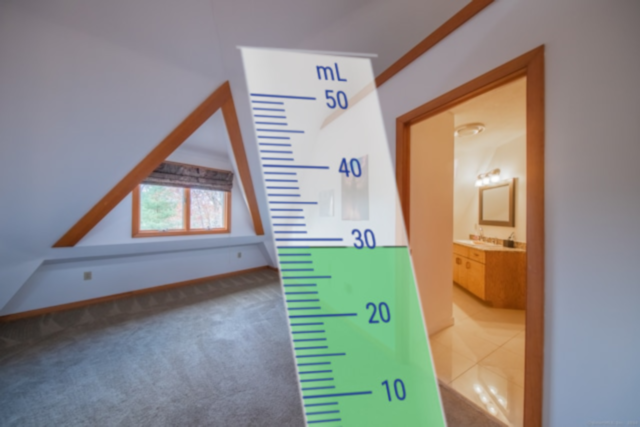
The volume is 29 mL
